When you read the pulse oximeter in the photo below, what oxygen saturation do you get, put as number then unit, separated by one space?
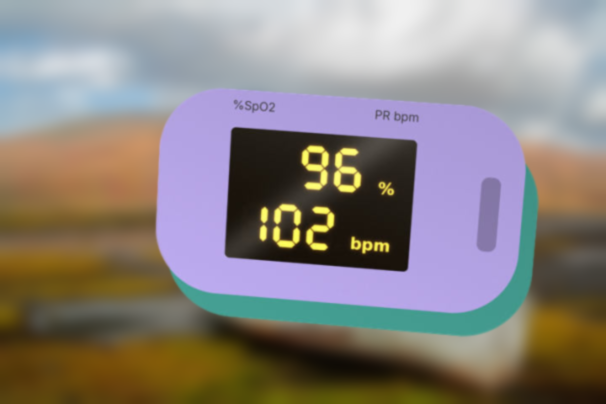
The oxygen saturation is 96 %
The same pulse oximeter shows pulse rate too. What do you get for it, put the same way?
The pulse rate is 102 bpm
